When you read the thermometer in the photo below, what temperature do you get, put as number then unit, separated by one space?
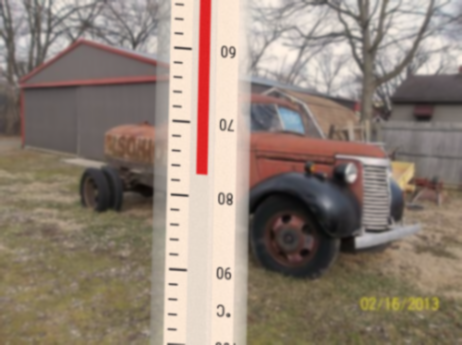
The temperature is 77 °C
